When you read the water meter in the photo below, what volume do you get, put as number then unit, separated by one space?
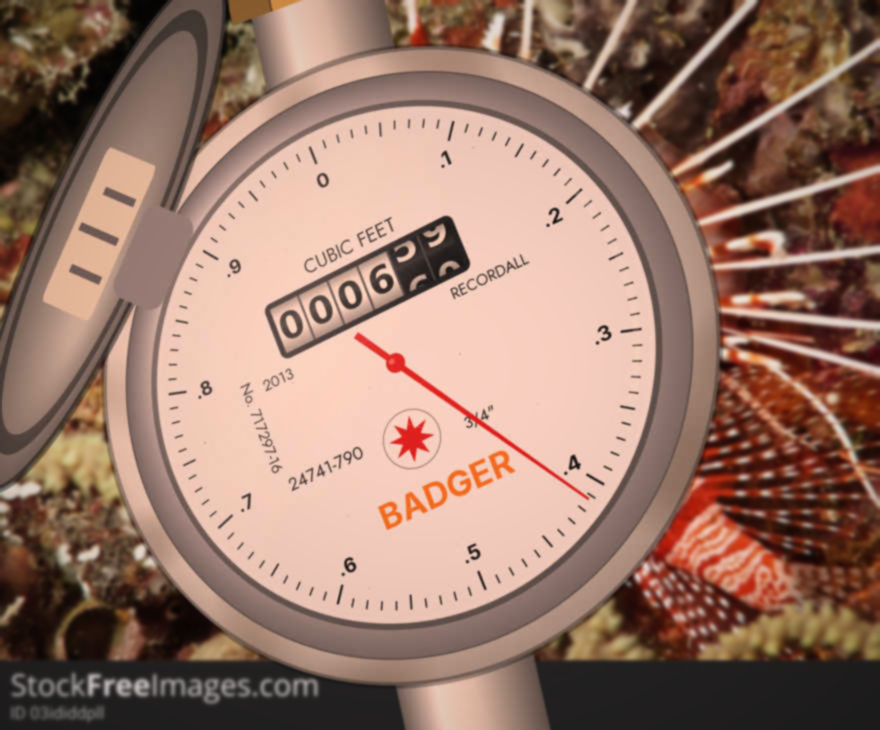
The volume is 659.41 ft³
